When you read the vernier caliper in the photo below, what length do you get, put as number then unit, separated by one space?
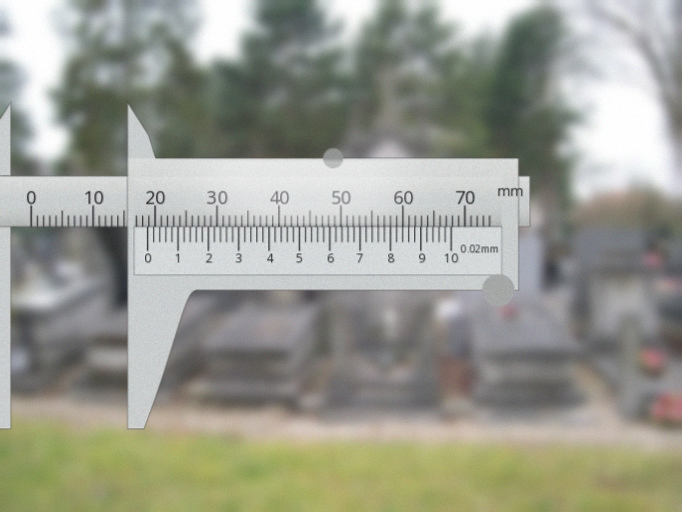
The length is 18.8 mm
